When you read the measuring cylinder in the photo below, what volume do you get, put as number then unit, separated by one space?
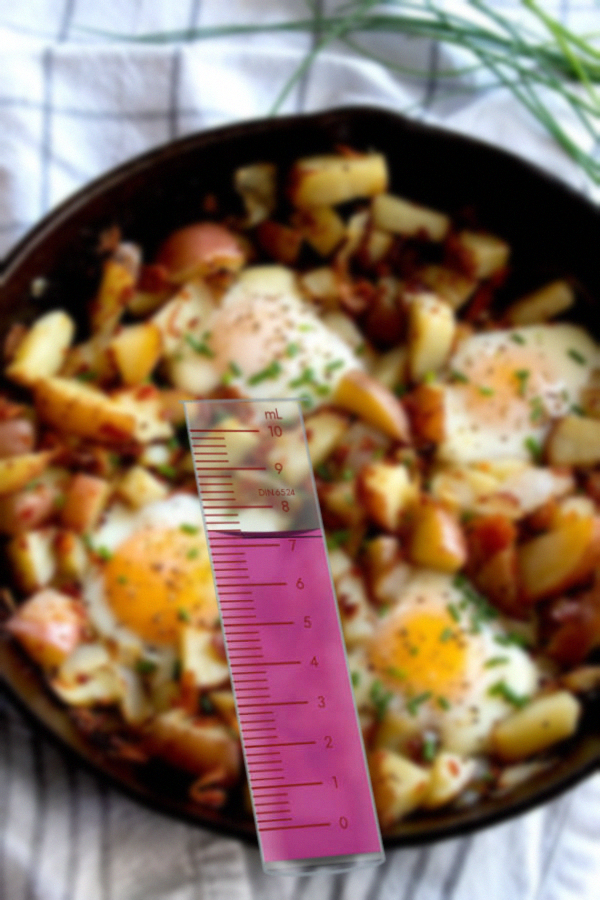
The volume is 7.2 mL
